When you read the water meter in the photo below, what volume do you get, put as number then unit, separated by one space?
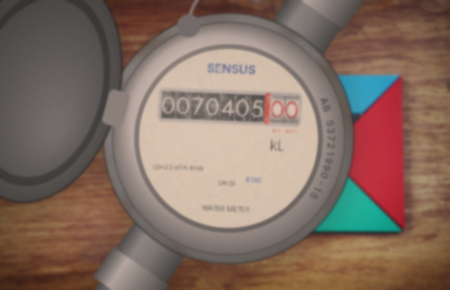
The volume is 70405.00 kL
